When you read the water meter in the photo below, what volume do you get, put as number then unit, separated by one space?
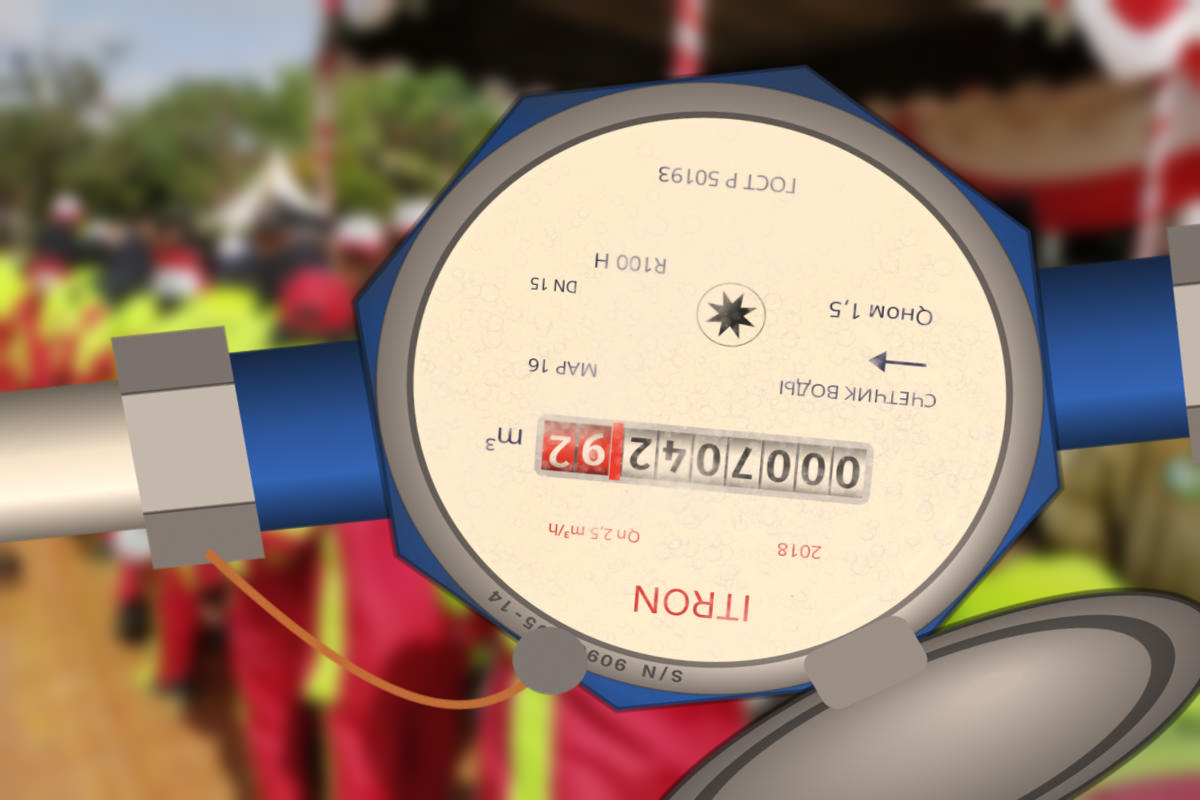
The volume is 7042.92 m³
